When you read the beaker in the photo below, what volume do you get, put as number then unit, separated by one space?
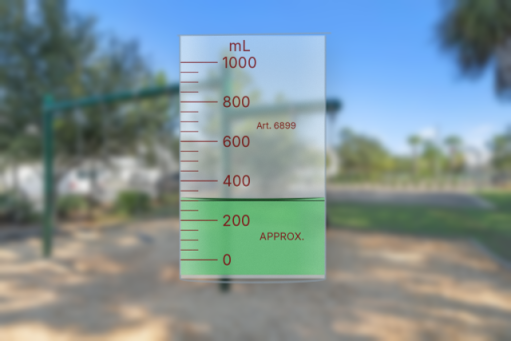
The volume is 300 mL
